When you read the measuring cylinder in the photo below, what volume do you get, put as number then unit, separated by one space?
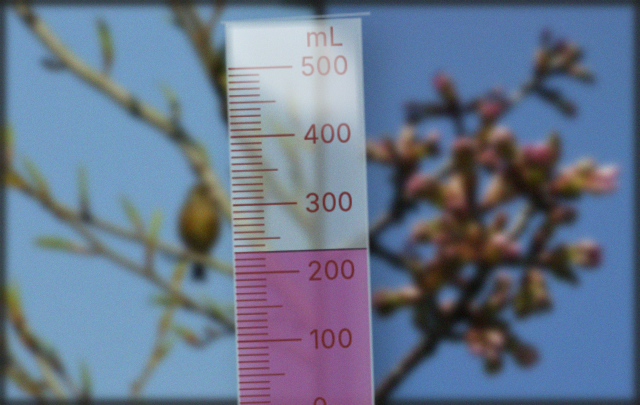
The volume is 230 mL
